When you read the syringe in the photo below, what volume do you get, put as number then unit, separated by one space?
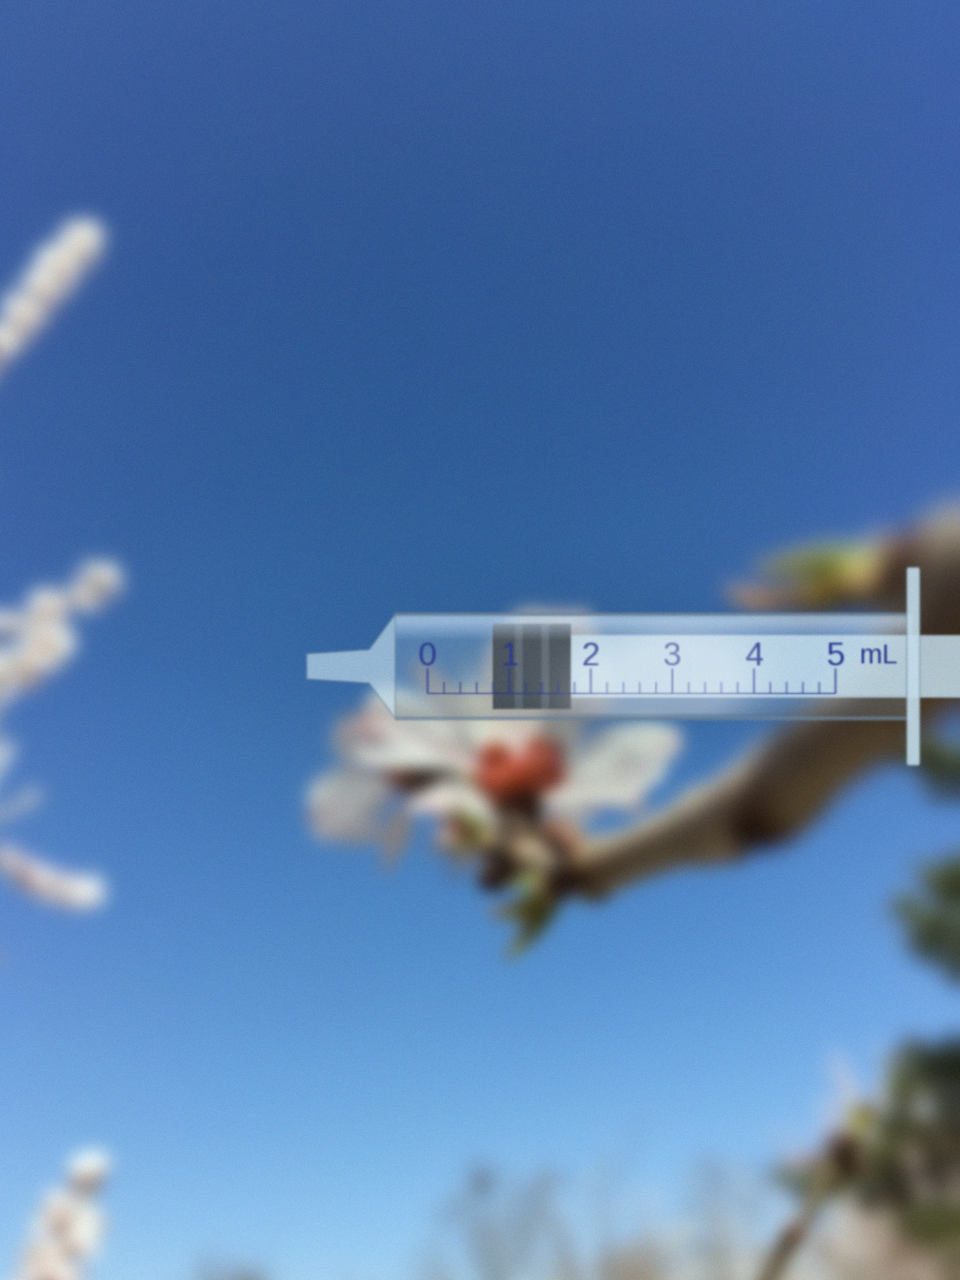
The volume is 0.8 mL
